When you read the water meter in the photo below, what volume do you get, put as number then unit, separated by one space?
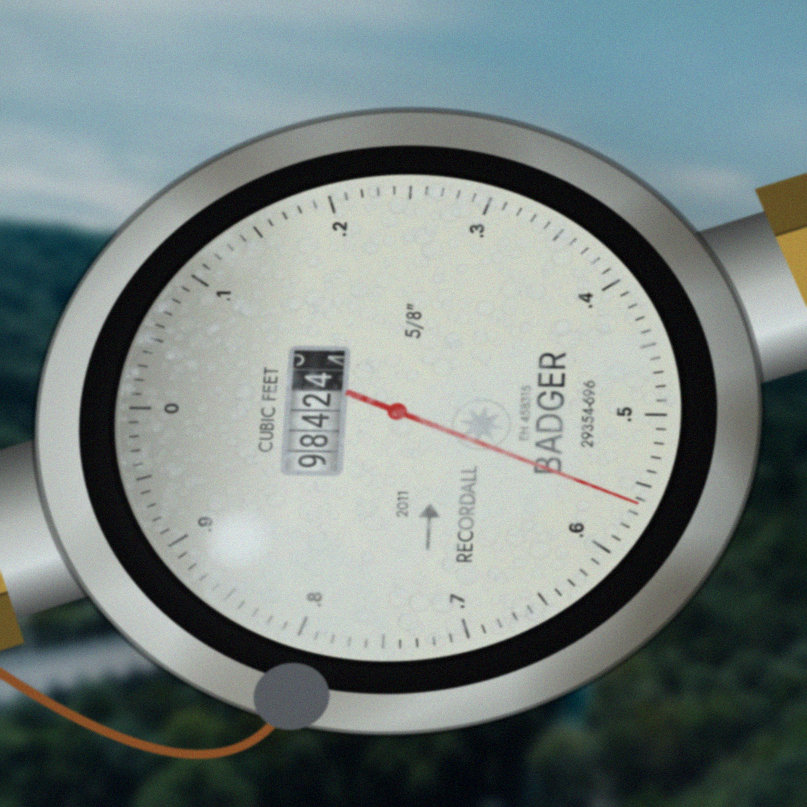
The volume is 984243.56 ft³
